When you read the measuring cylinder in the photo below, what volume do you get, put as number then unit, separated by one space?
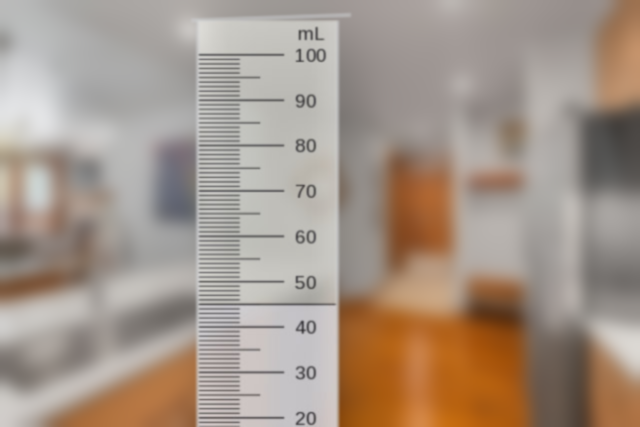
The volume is 45 mL
